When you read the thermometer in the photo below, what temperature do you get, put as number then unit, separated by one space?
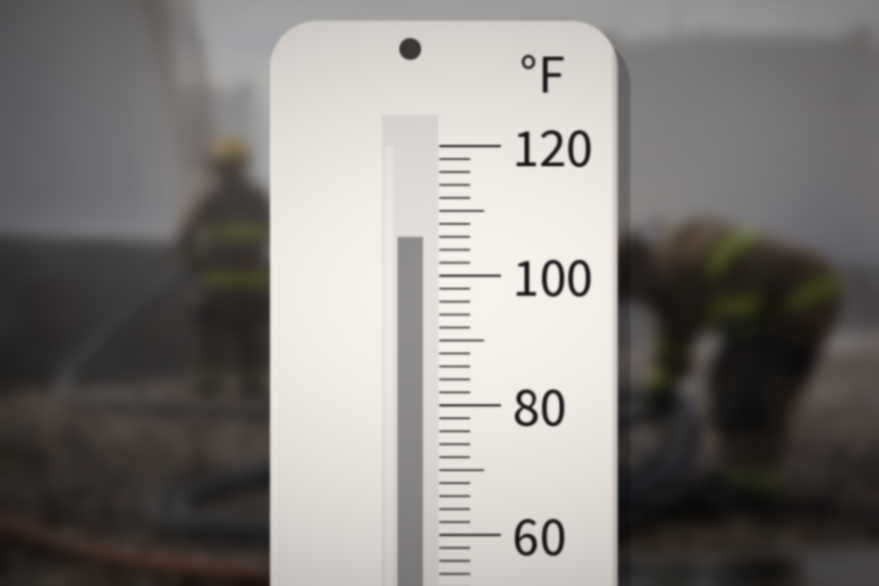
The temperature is 106 °F
